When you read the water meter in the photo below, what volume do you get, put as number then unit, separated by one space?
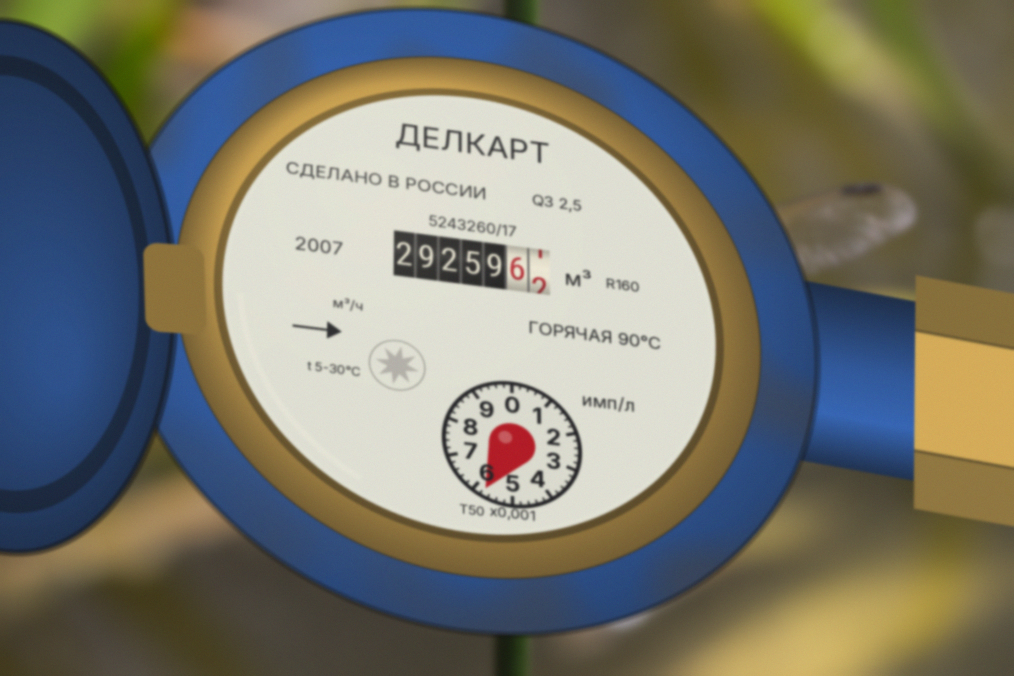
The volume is 29259.615 m³
